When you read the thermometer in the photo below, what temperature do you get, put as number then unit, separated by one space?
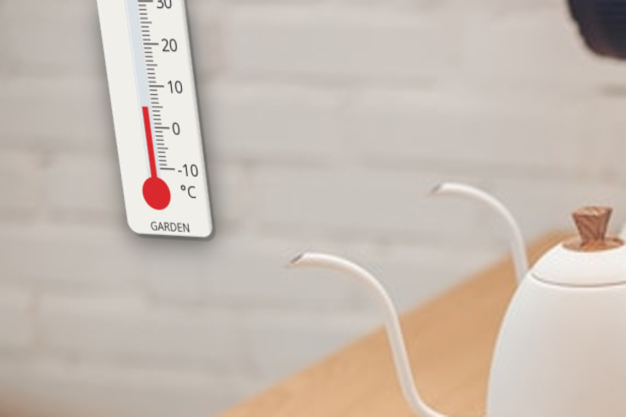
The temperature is 5 °C
